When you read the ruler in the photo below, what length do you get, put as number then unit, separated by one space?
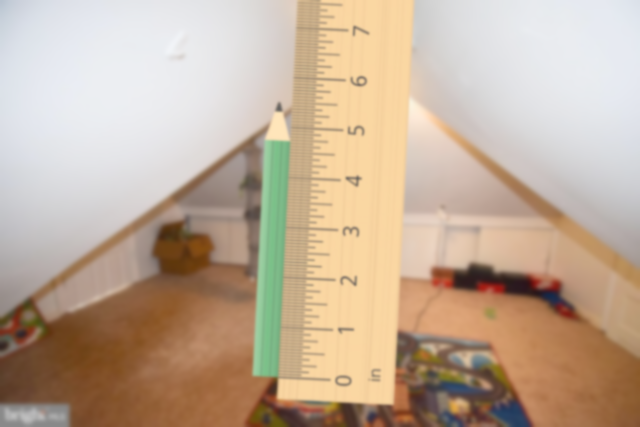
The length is 5.5 in
